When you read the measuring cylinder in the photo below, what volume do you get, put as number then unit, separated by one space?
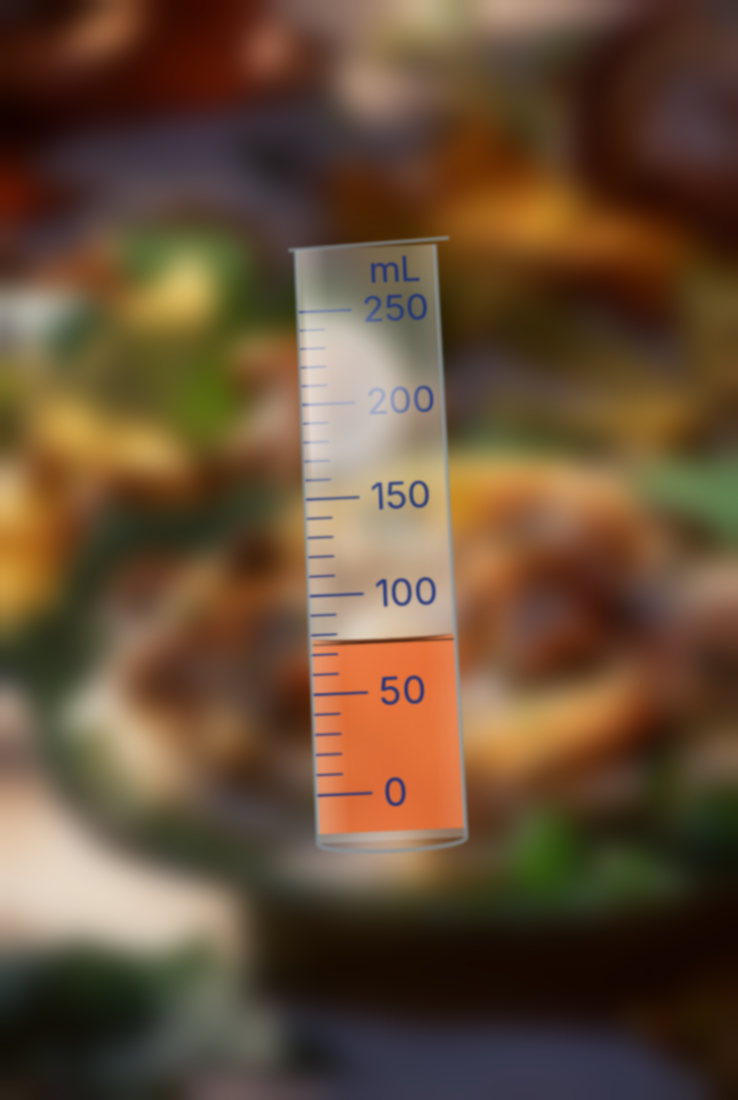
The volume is 75 mL
